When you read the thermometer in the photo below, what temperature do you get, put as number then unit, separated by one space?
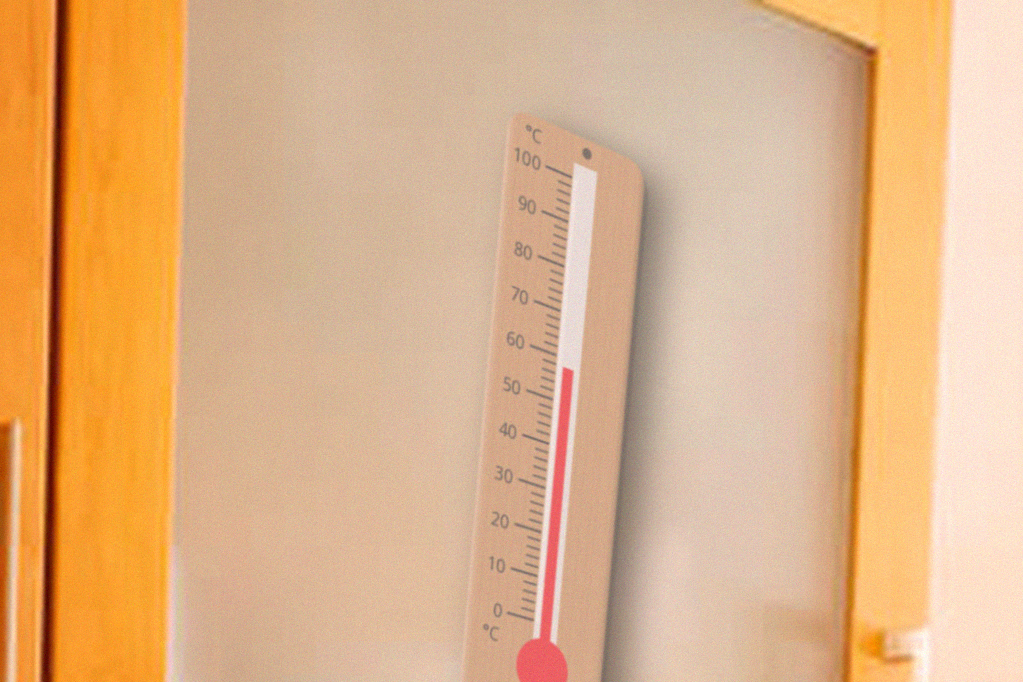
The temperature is 58 °C
